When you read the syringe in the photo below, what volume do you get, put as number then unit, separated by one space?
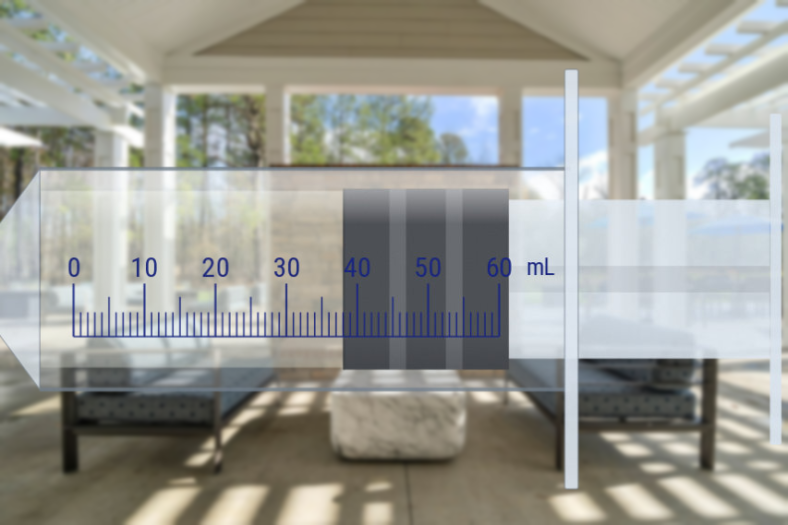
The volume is 38 mL
